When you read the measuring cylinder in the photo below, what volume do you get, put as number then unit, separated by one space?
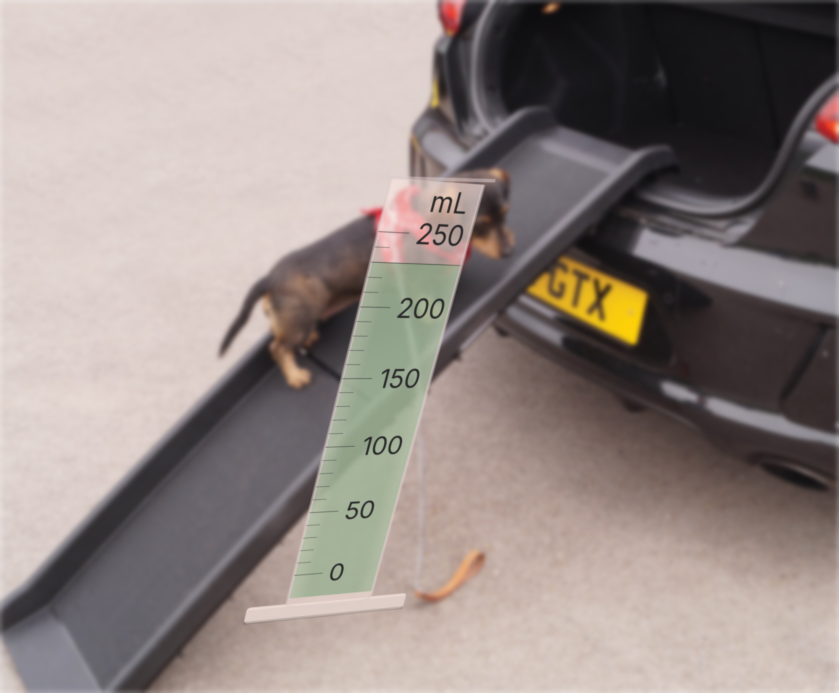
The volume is 230 mL
